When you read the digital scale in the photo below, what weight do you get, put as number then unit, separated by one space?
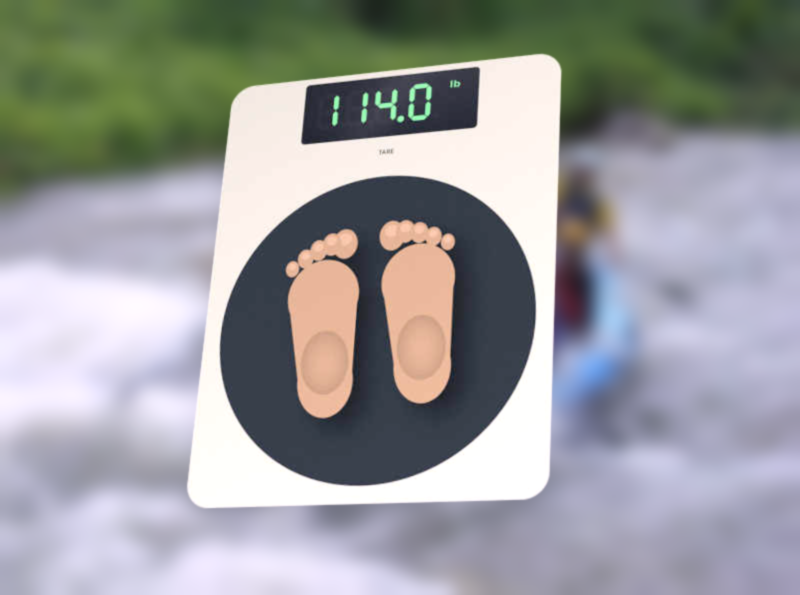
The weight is 114.0 lb
